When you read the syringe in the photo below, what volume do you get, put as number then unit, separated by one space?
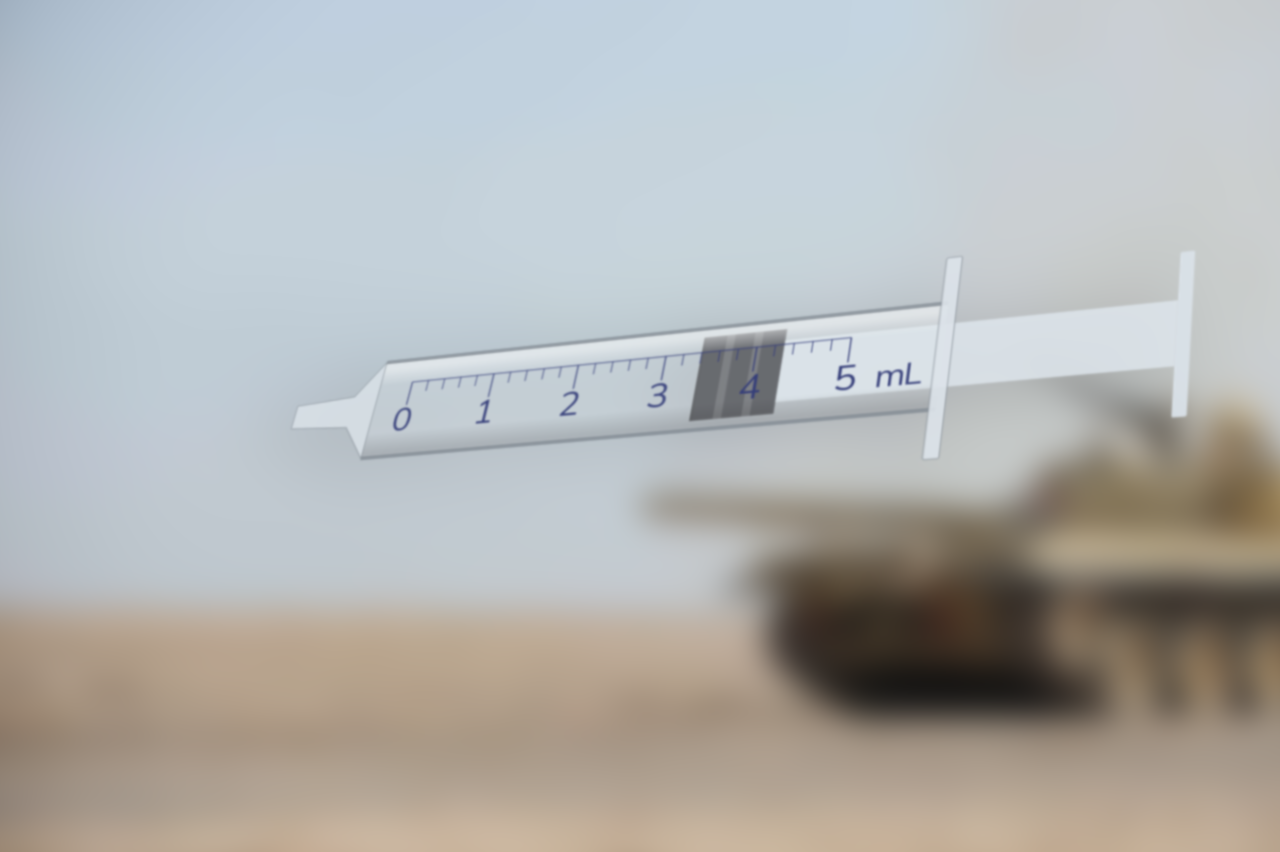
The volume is 3.4 mL
